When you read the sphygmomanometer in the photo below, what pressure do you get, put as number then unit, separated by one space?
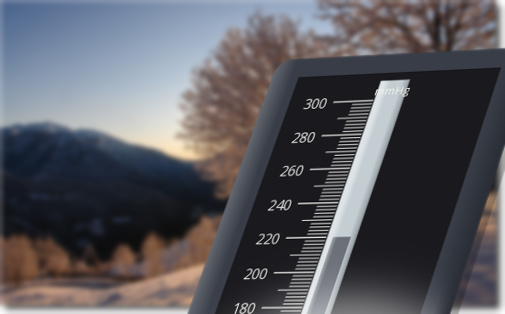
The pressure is 220 mmHg
